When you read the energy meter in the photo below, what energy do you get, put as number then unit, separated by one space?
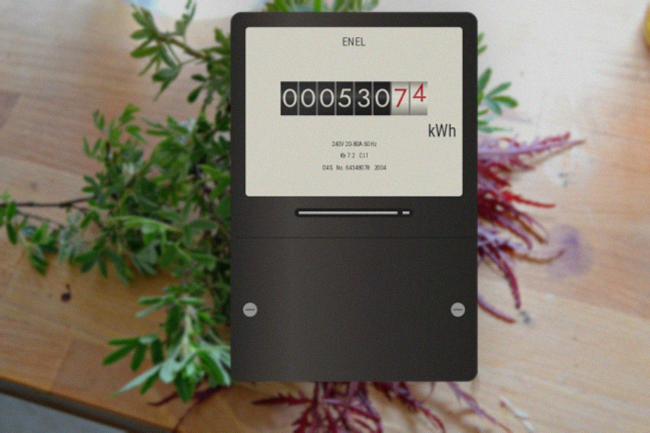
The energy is 530.74 kWh
